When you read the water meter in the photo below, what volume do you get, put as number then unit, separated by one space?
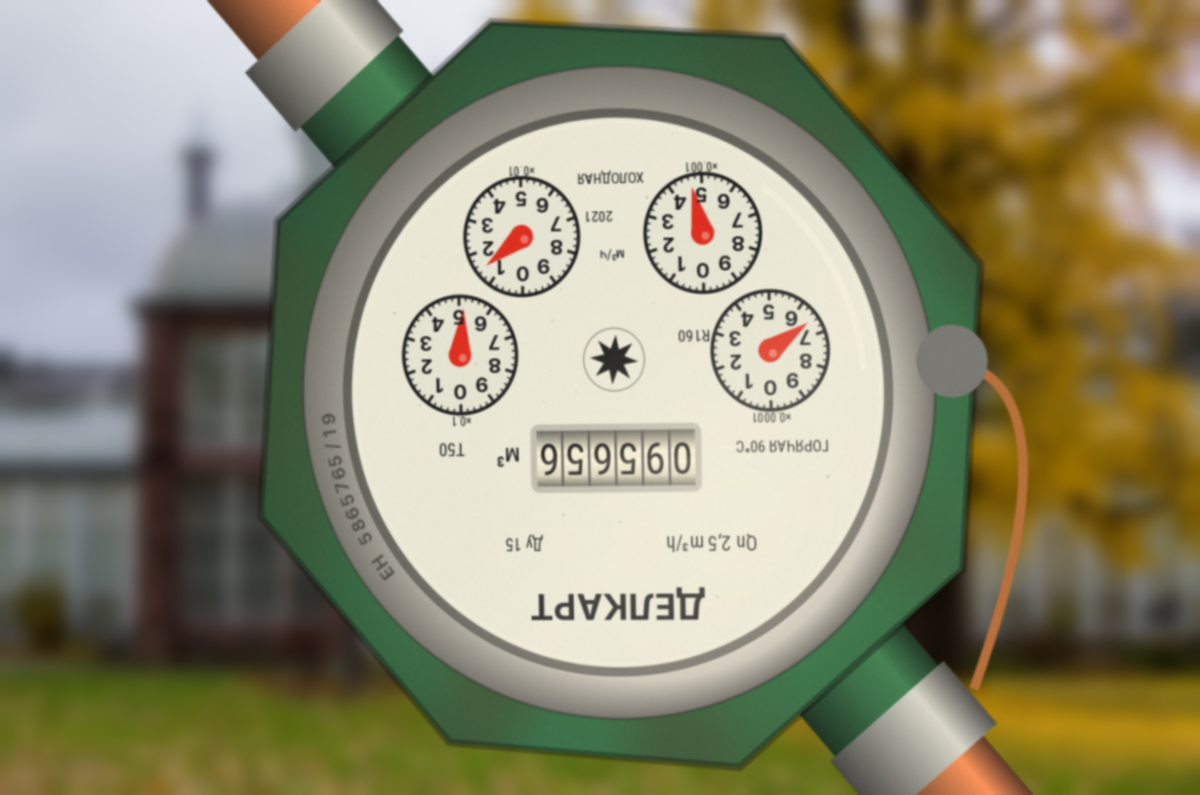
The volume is 95656.5146 m³
